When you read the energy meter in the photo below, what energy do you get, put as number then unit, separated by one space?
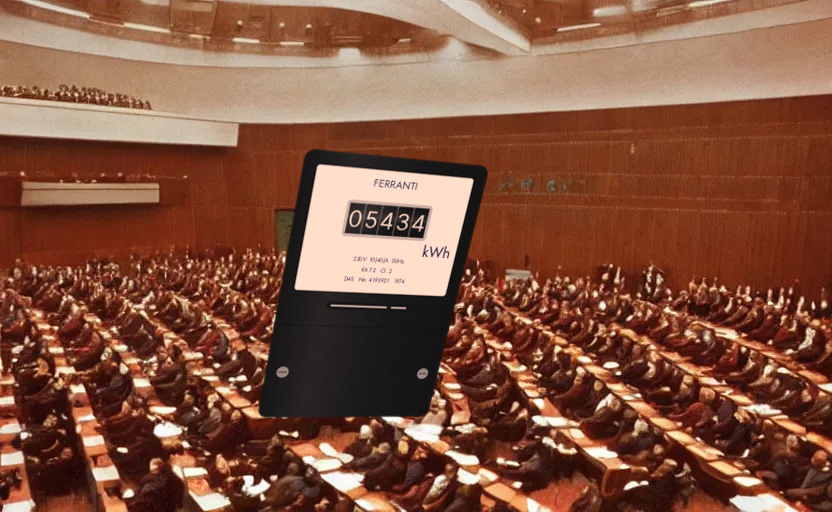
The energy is 5434 kWh
